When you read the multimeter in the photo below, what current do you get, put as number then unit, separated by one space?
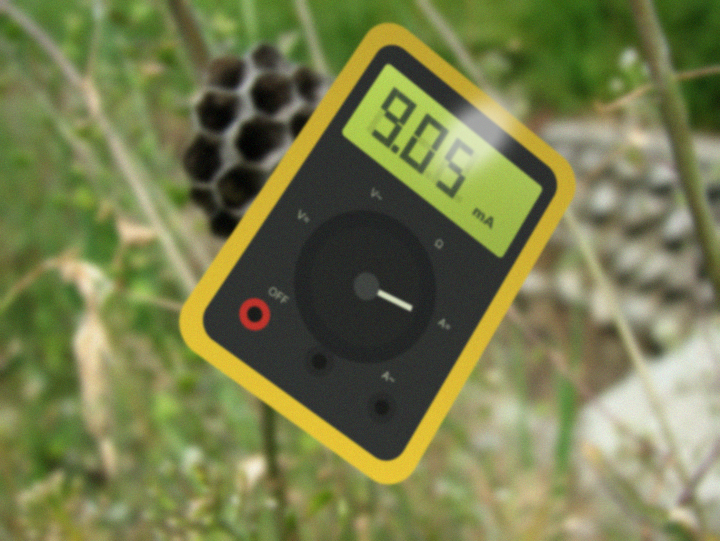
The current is 9.05 mA
